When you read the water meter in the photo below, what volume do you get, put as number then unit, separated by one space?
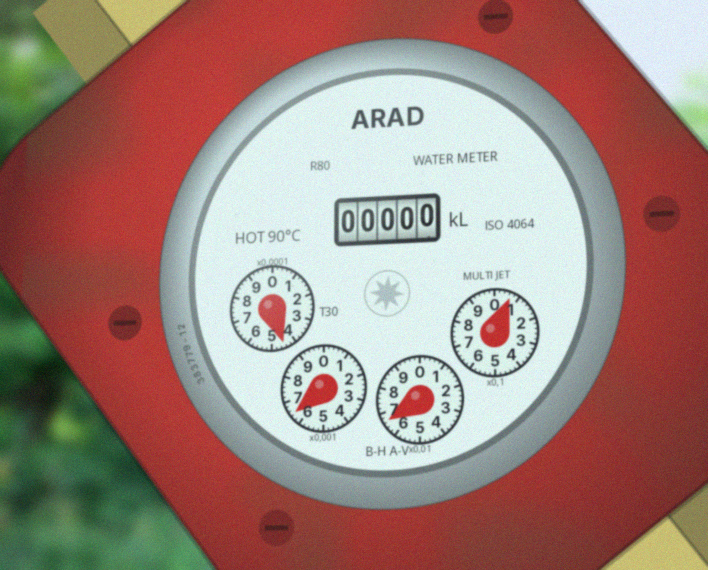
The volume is 0.0664 kL
